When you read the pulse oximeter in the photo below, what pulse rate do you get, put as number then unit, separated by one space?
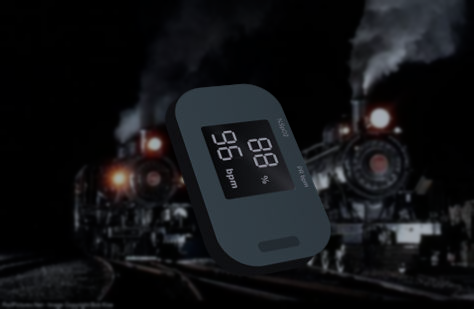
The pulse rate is 96 bpm
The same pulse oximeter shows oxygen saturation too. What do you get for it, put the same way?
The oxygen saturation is 88 %
